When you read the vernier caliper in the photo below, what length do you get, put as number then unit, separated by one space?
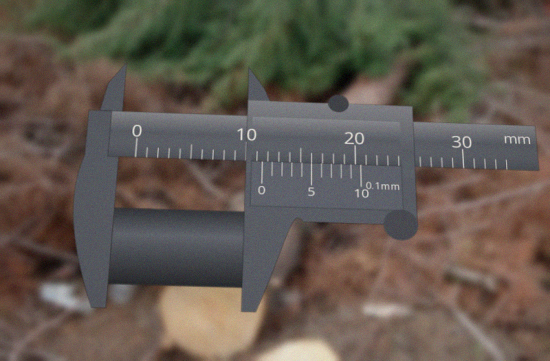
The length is 11.5 mm
